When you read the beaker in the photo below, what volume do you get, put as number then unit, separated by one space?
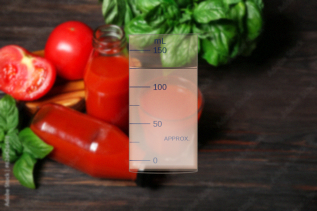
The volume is 125 mL
